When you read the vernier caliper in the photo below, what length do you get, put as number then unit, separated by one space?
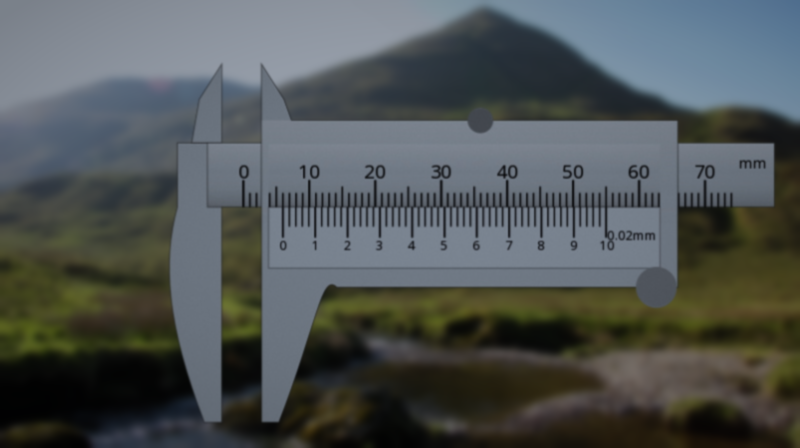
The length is 6.0 mm
